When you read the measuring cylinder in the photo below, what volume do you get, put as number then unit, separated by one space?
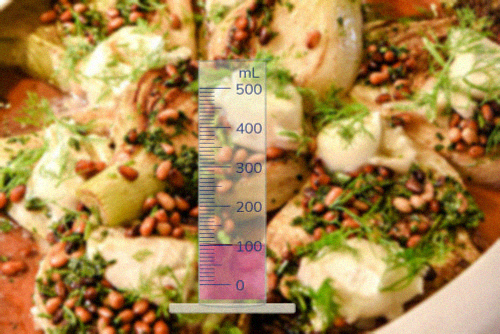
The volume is 100 mL
